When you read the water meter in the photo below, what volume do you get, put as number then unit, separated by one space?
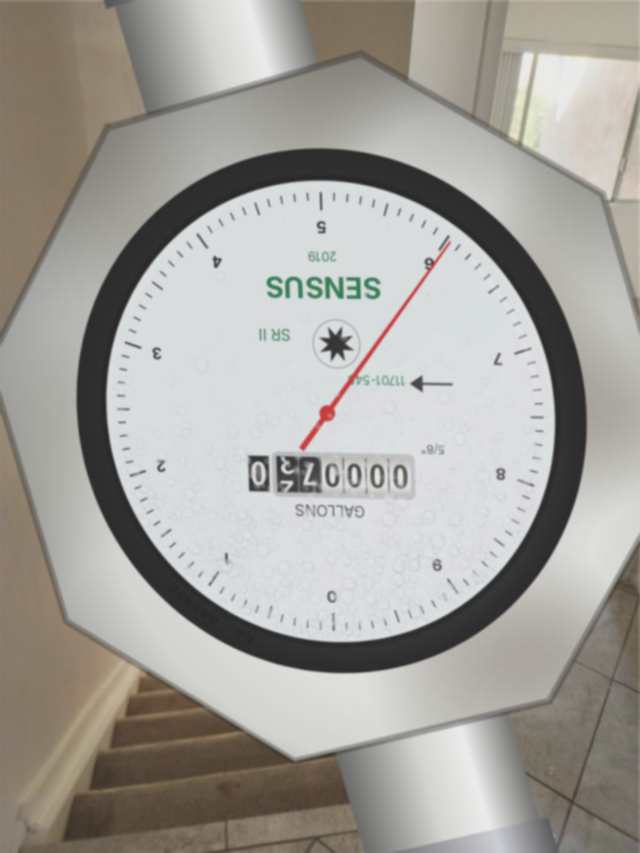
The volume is 726.0 gal
